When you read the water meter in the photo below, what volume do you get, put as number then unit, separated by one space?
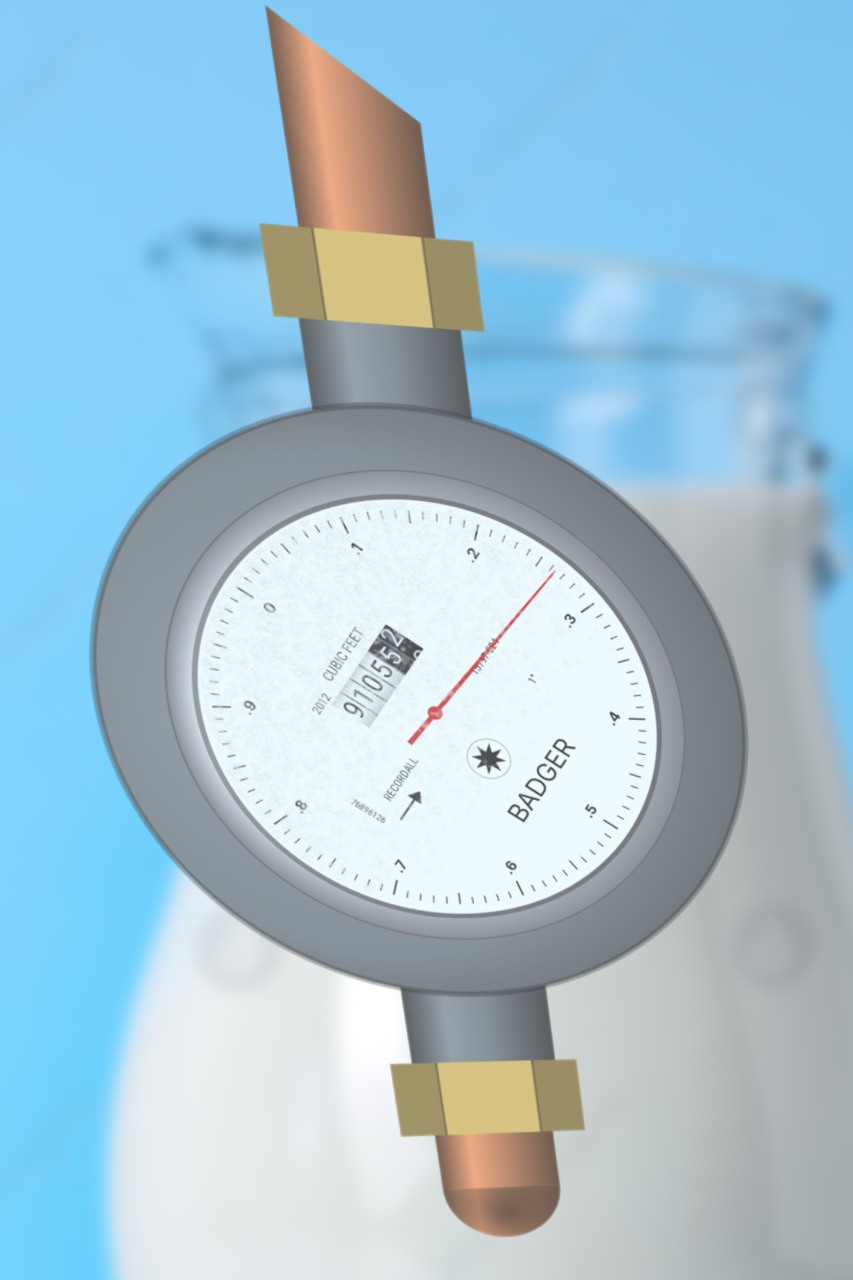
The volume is 910552.26 ft³
